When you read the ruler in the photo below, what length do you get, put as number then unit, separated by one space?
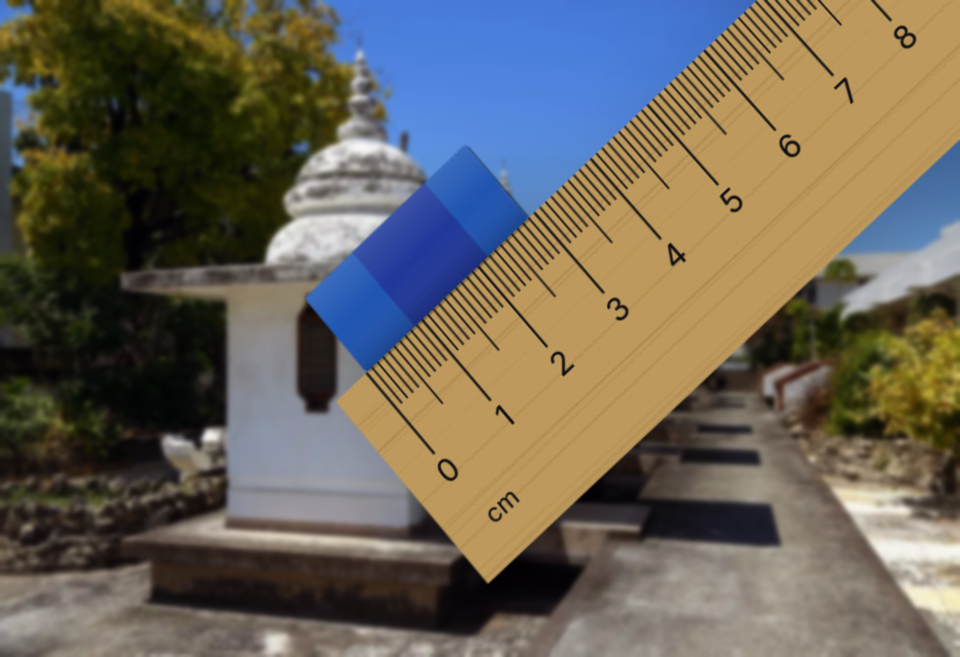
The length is 2.9 cm
